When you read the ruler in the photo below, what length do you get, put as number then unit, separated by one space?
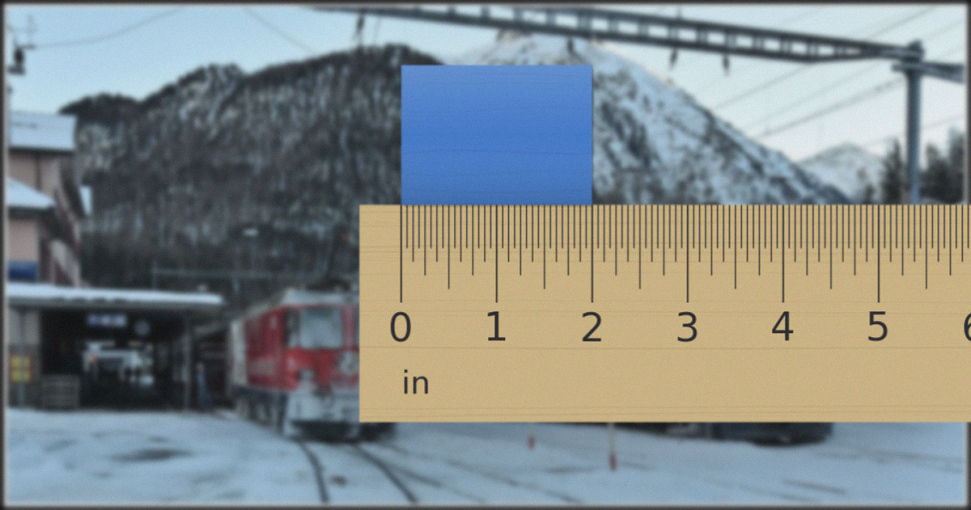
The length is 2 in
